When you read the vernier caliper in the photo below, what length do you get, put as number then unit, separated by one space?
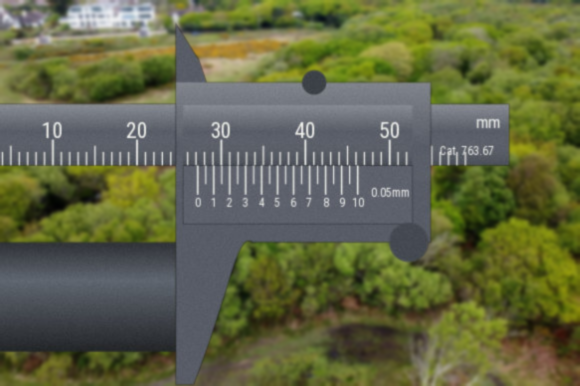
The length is 27.2 mm
